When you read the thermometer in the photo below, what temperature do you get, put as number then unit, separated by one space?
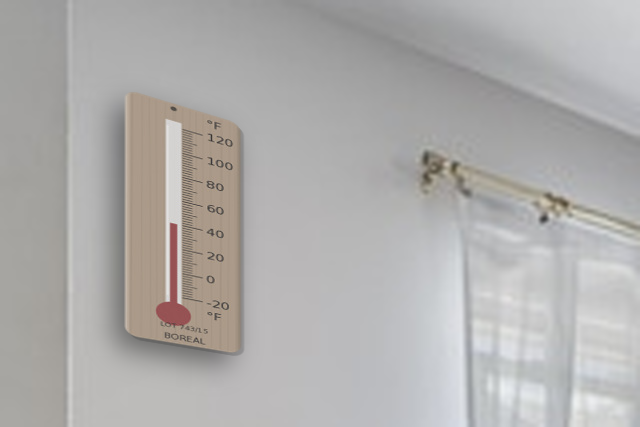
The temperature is 40 °F
